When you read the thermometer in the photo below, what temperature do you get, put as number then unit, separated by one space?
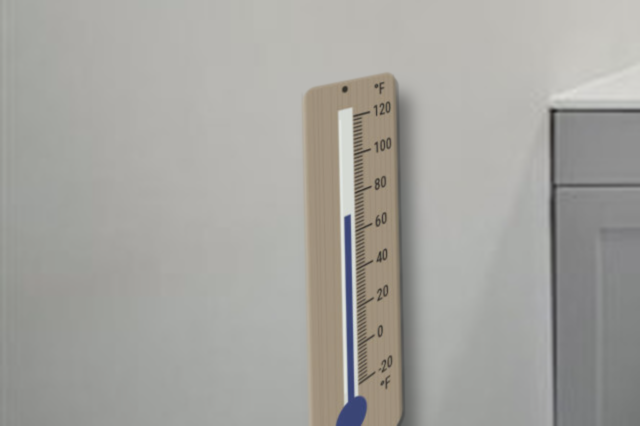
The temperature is 70 °F
